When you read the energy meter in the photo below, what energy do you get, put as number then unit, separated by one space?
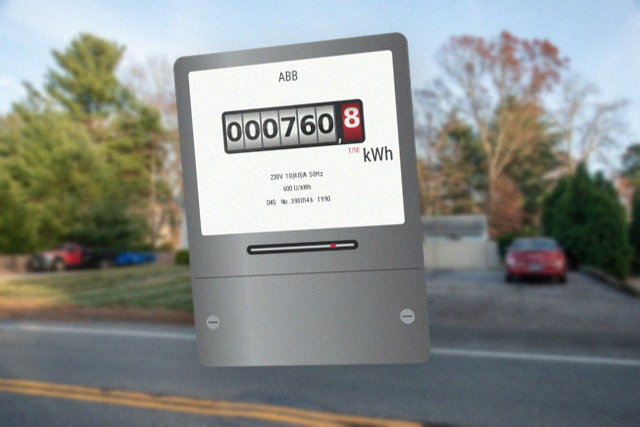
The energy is 760.8 kWh
